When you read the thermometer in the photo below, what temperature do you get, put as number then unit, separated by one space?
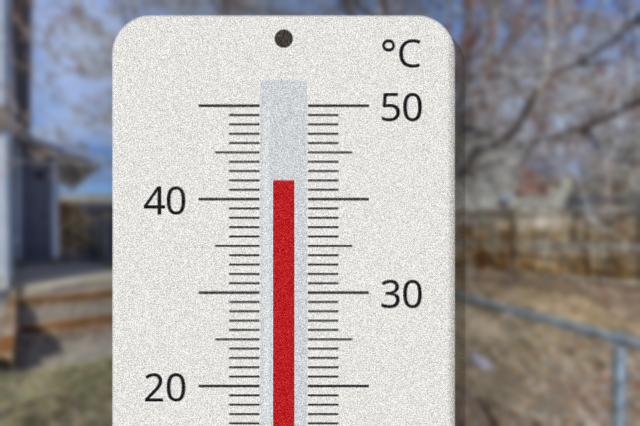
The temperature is 42 °C
